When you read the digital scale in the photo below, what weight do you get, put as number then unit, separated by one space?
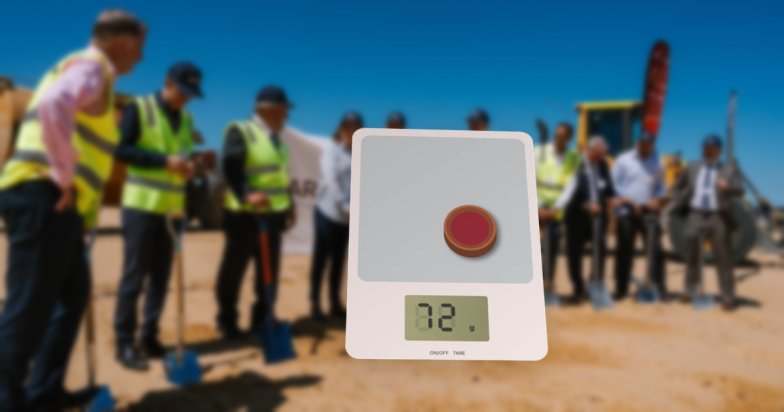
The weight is 72 g
